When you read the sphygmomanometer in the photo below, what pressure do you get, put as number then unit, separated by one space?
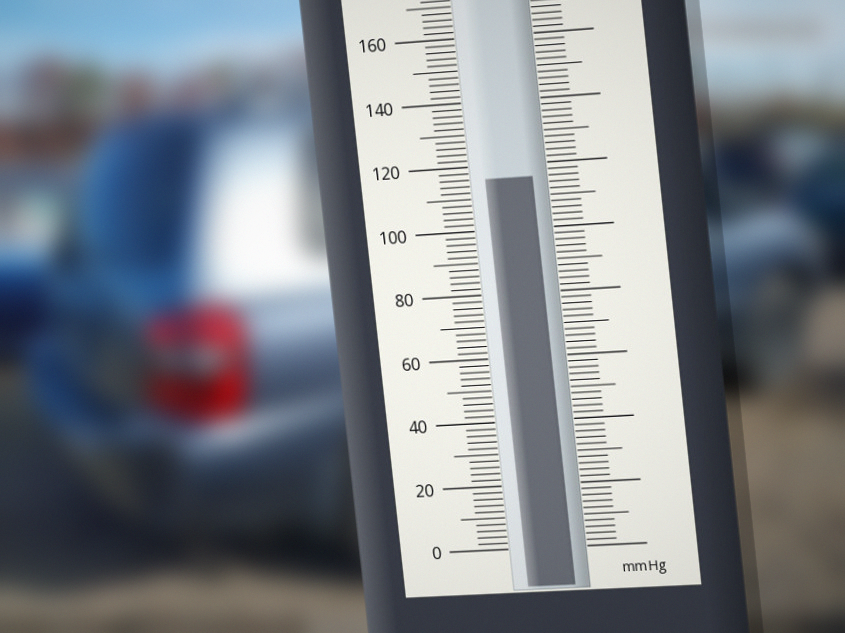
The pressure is 116 mmHg
